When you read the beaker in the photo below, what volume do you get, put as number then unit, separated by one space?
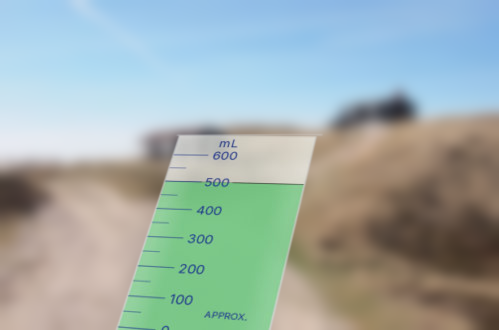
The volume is 500 mL
